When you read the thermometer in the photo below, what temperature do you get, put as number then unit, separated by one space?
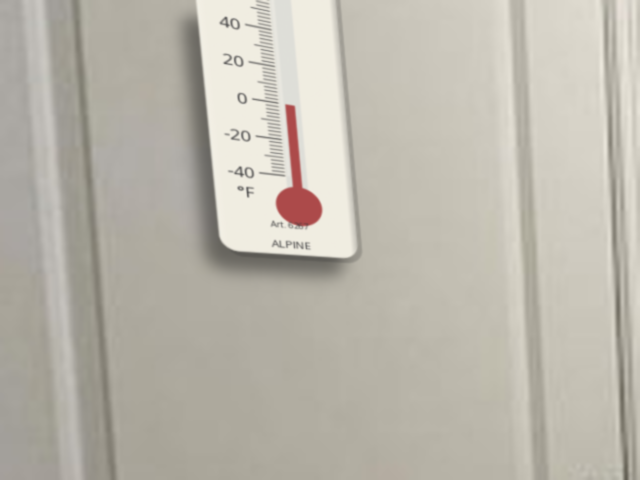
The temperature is 0 °F
